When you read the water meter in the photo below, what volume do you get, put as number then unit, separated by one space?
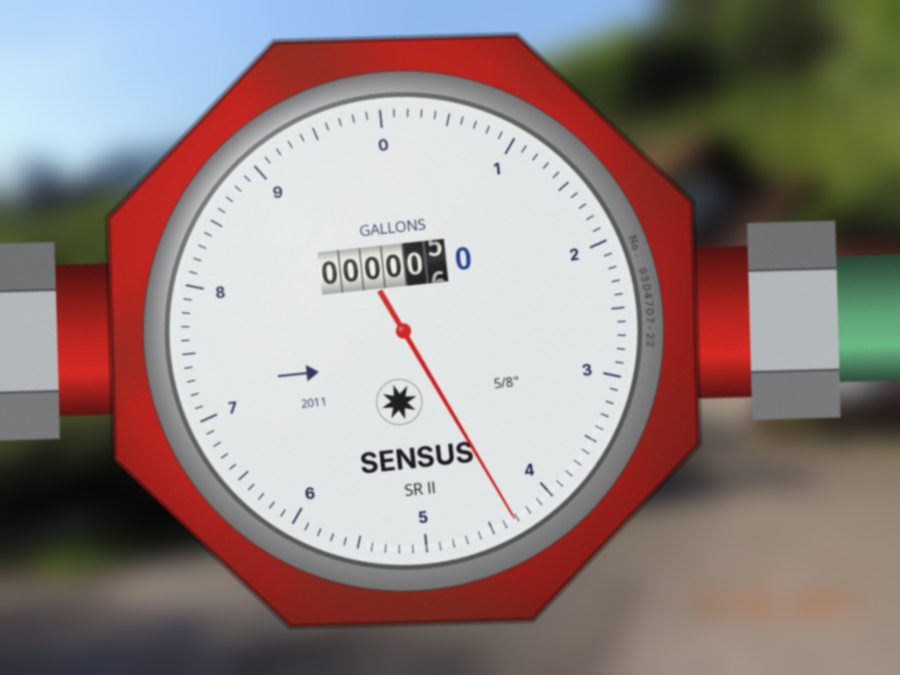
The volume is 54.3 gal
